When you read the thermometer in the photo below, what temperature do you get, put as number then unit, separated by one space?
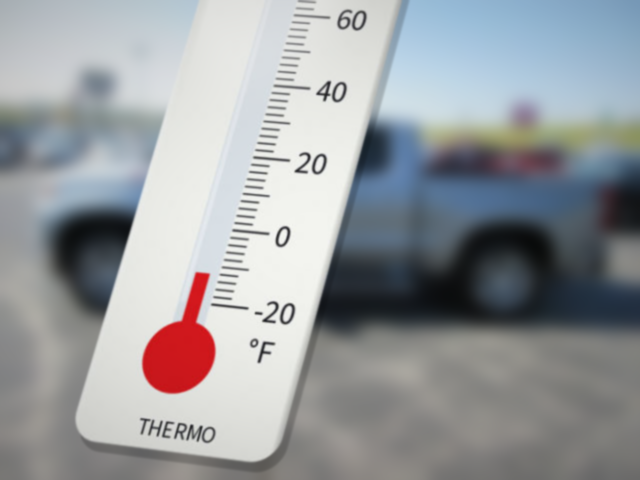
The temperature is -12 °F
